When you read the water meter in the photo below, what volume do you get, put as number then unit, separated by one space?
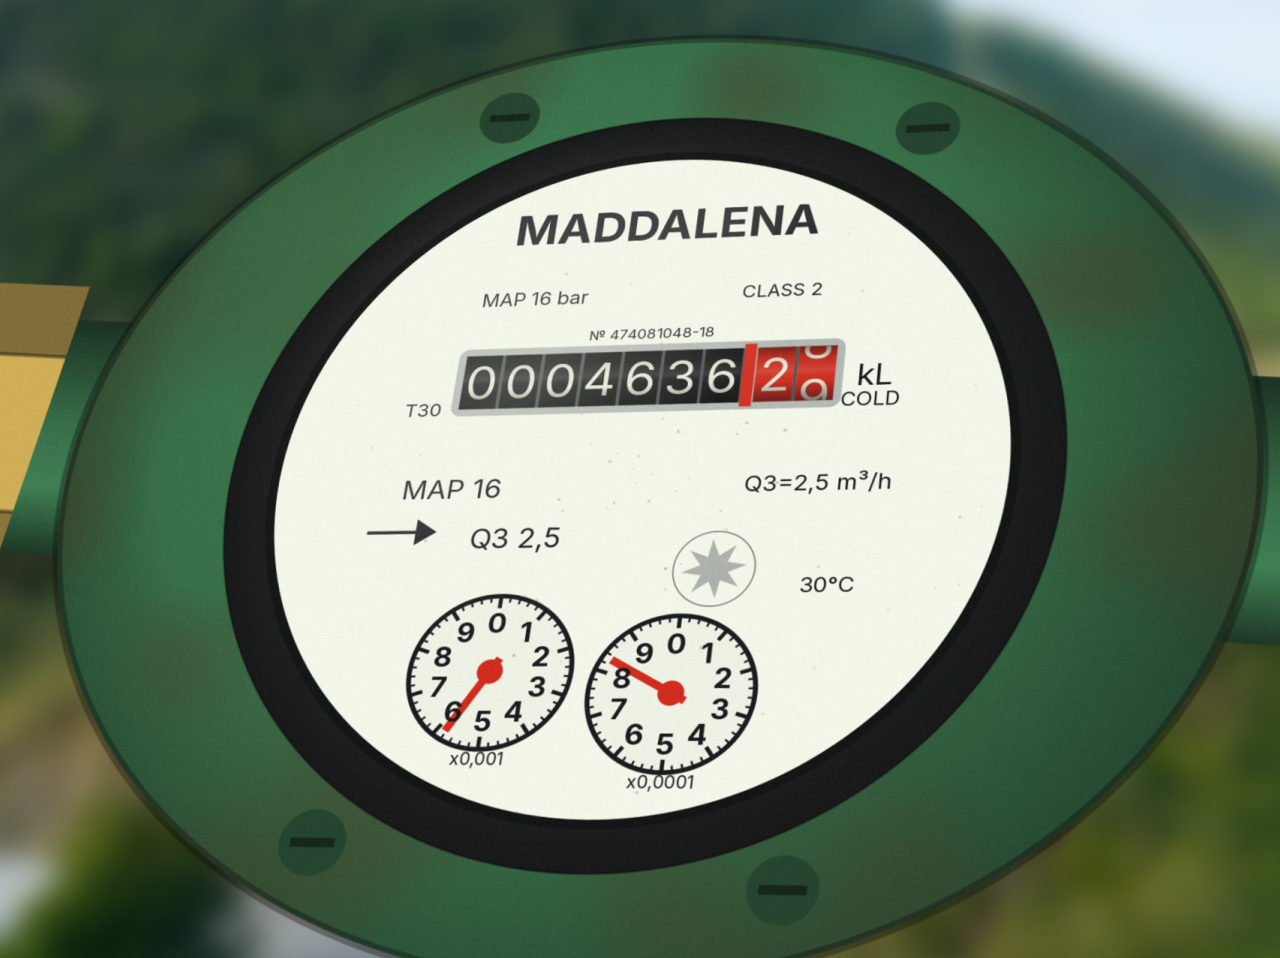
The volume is 4636.2858 kL
